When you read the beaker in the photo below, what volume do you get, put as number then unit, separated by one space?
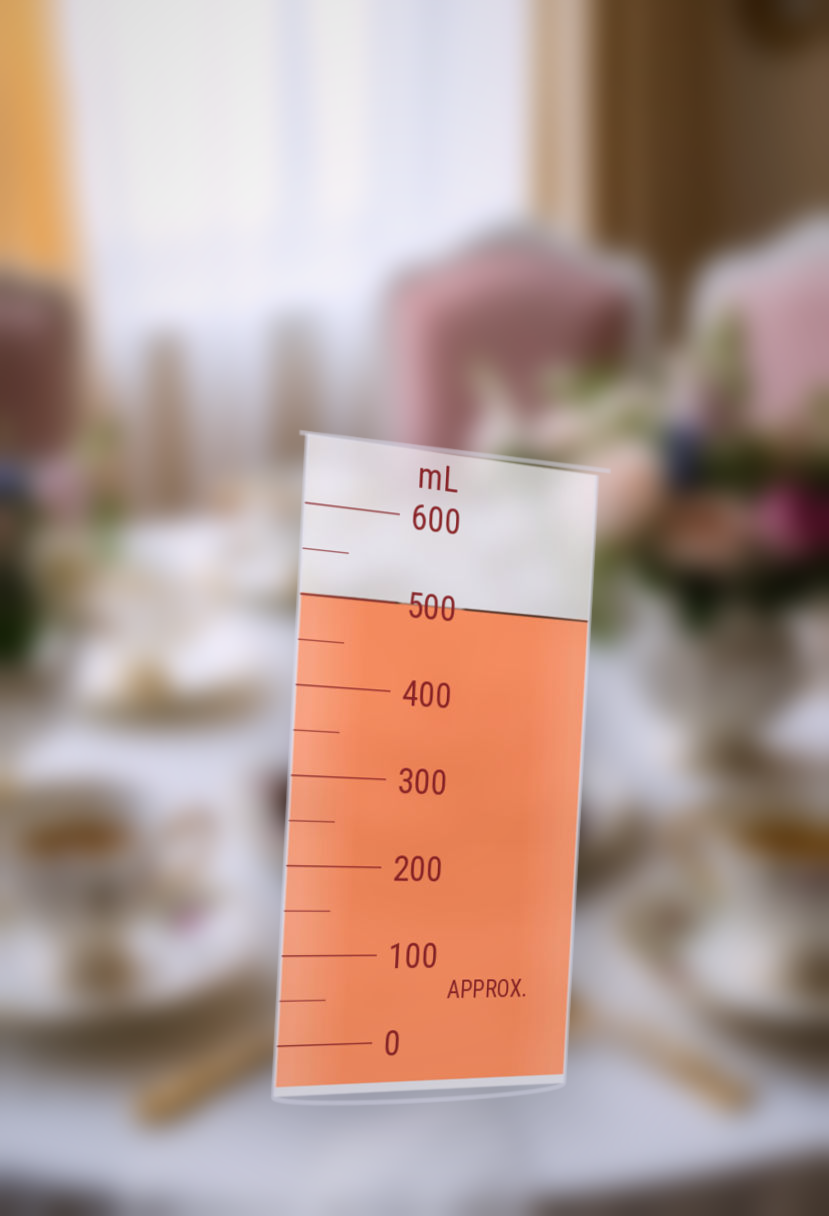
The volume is 500 mL
